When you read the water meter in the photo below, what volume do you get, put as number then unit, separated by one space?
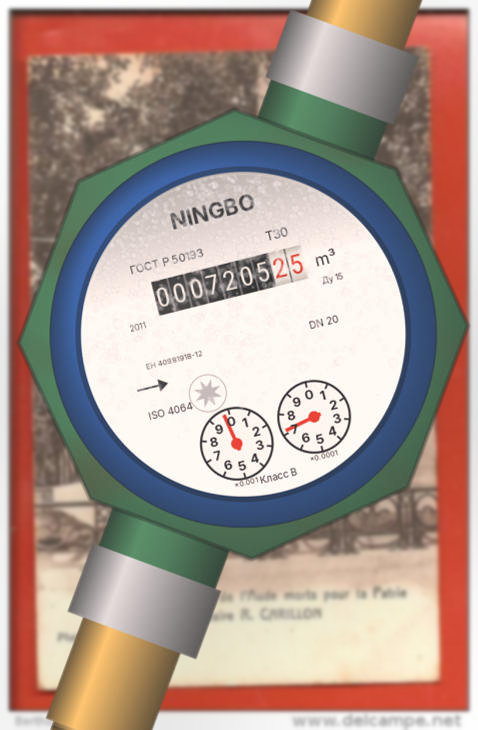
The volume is 7205.2497 m³
